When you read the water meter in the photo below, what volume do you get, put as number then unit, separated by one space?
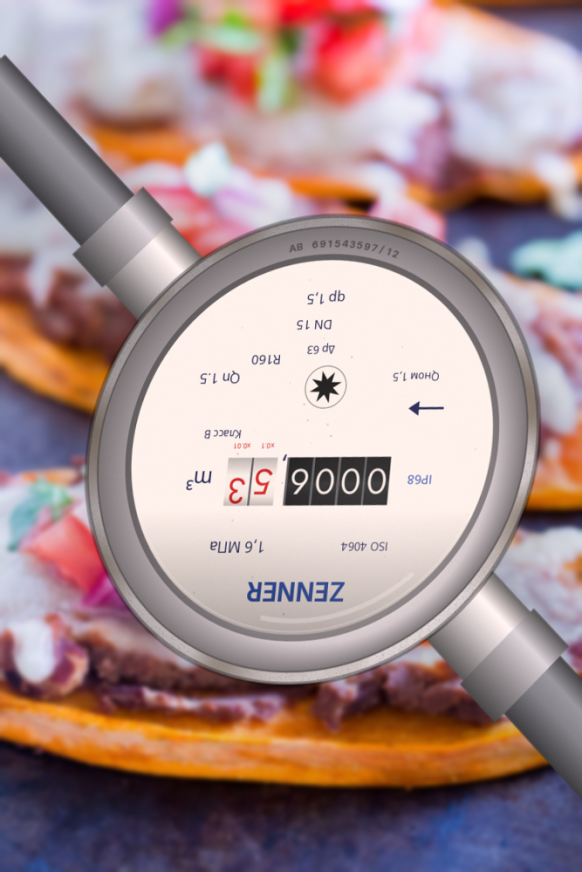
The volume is 6.53 m³
